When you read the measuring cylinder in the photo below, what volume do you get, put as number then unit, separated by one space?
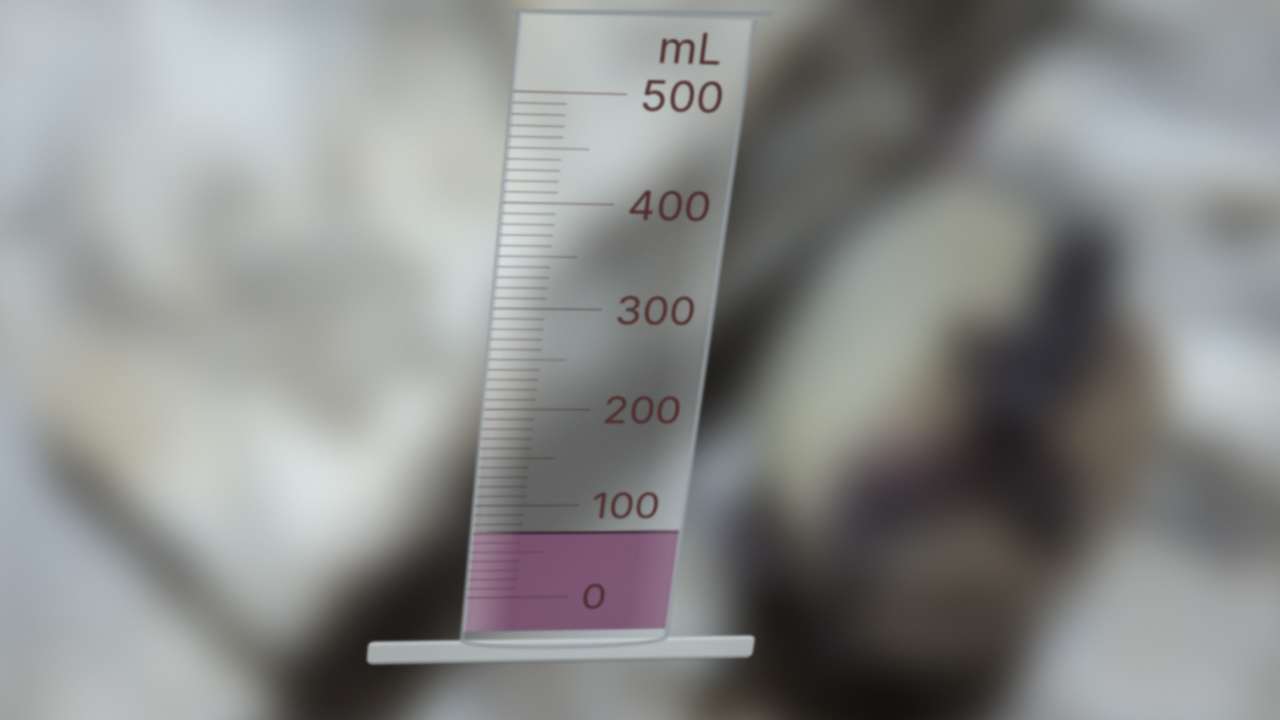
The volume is 70 mL
